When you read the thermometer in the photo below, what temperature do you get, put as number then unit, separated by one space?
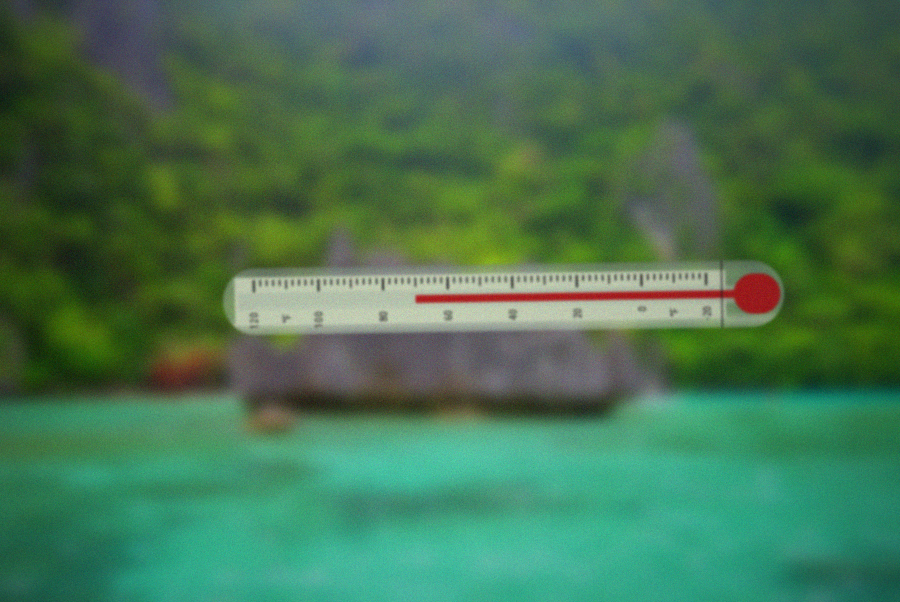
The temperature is 70 °F
